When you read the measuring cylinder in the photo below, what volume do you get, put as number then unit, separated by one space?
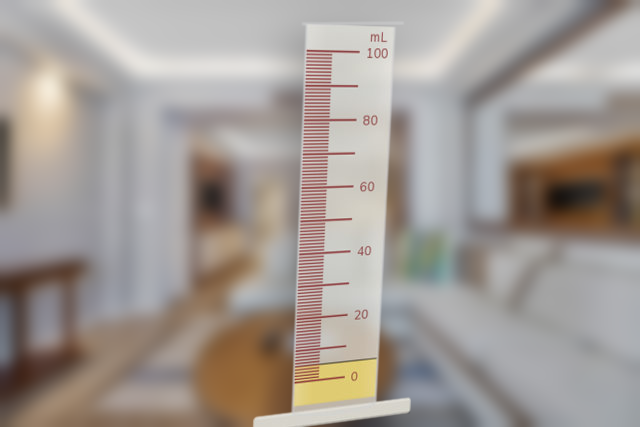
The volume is 5 mL
